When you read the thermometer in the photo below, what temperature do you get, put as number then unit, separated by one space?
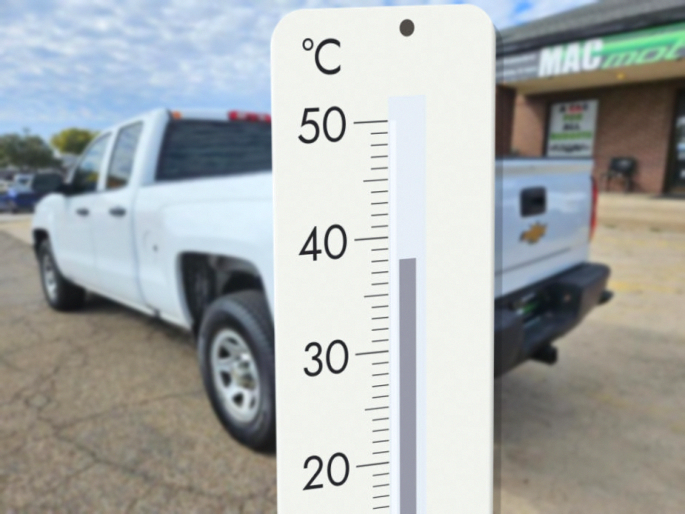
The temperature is 38 °C
